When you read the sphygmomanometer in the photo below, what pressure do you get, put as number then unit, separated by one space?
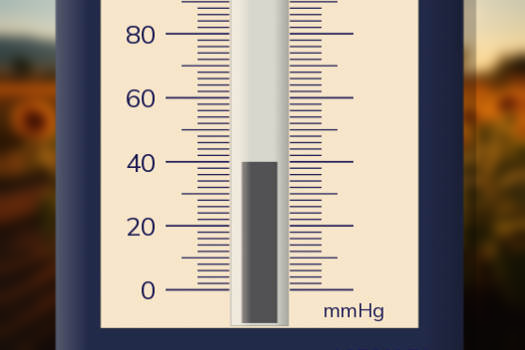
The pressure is 40 mmHg
